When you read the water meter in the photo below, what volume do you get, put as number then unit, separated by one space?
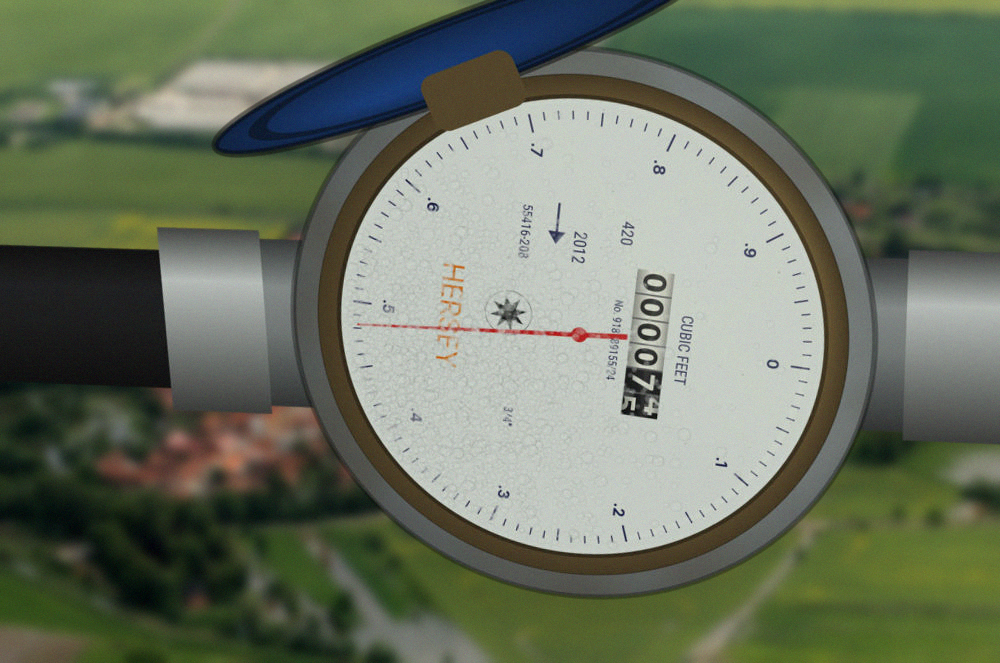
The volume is 74.48 ft³
